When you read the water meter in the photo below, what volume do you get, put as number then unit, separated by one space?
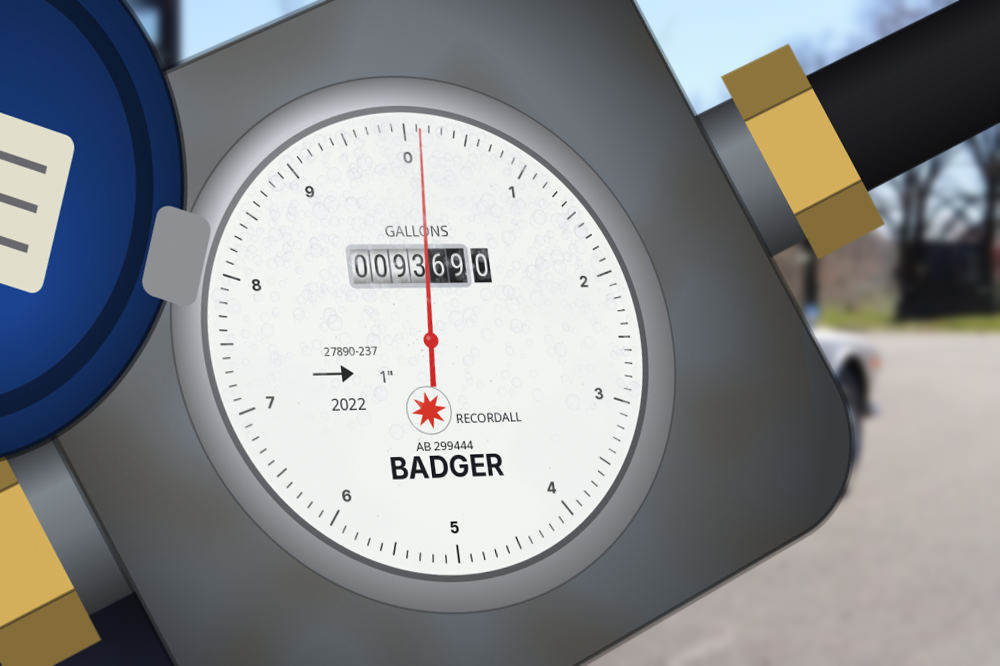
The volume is 93690.1 gal
